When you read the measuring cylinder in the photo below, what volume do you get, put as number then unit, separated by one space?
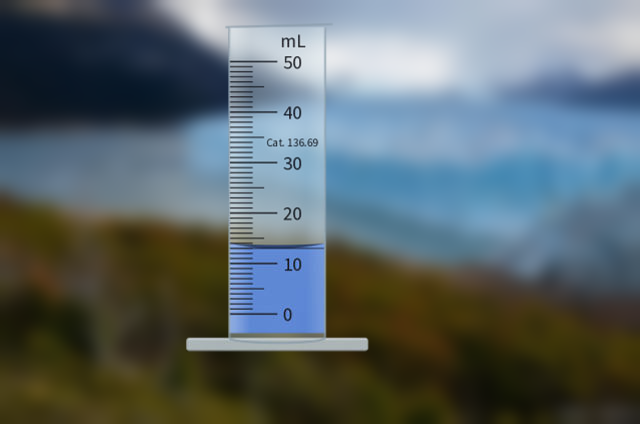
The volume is 13 mL
